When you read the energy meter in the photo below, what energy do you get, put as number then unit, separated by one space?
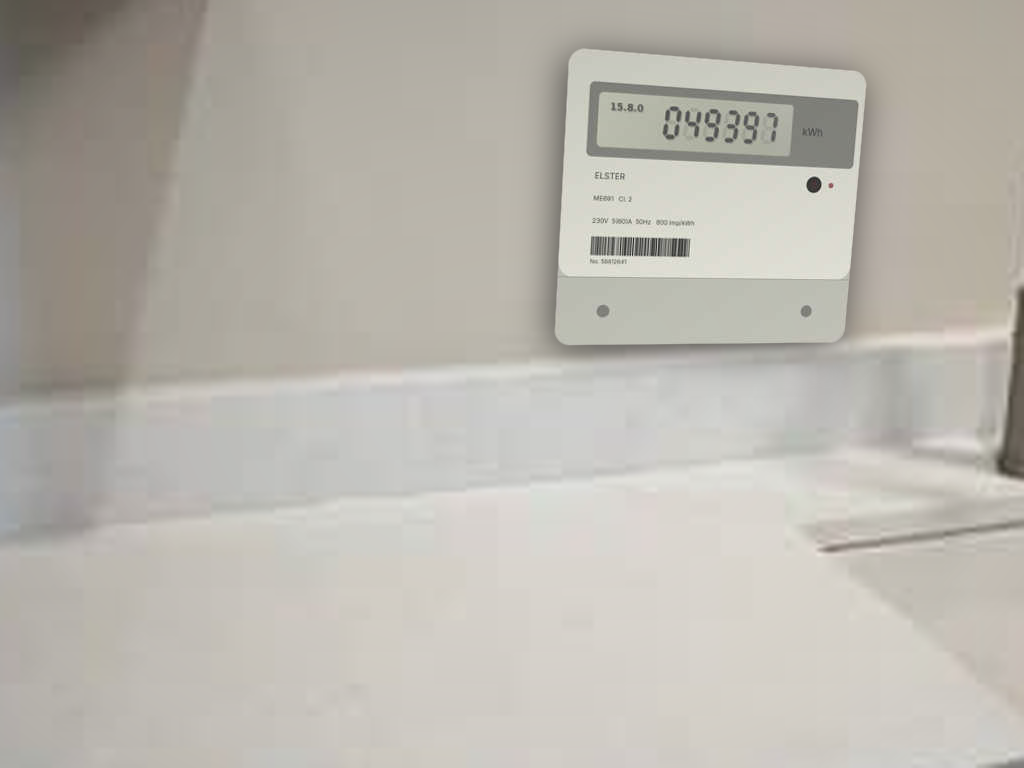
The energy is 49397 kWh
